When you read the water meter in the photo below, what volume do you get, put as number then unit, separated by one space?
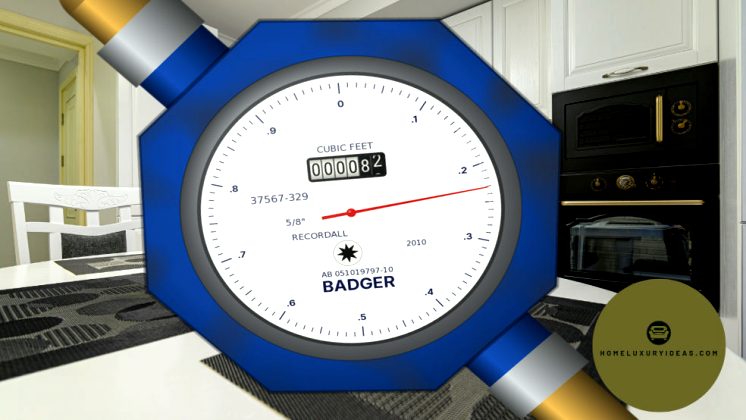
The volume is 82.23 ft³
